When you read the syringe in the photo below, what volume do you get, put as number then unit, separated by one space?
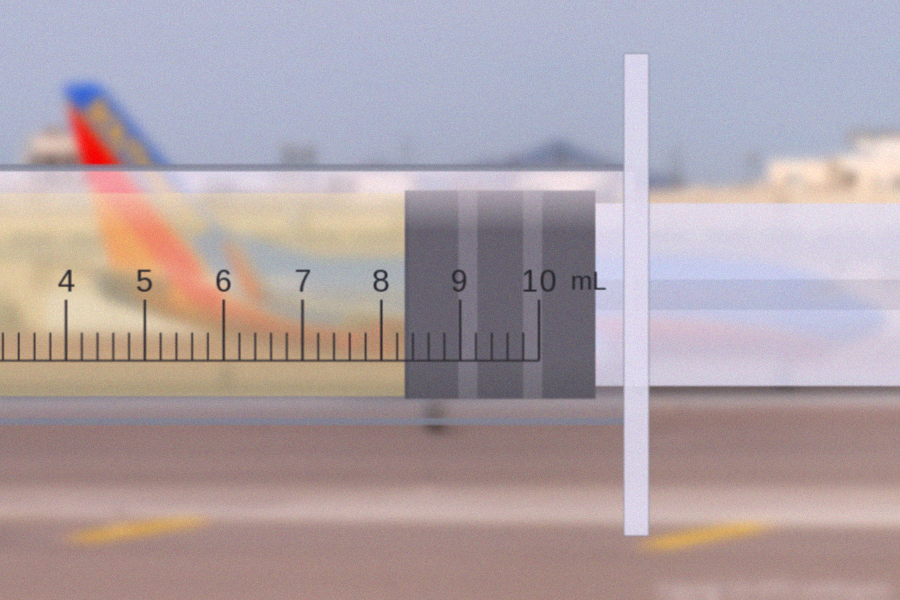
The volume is 8.3 mL
